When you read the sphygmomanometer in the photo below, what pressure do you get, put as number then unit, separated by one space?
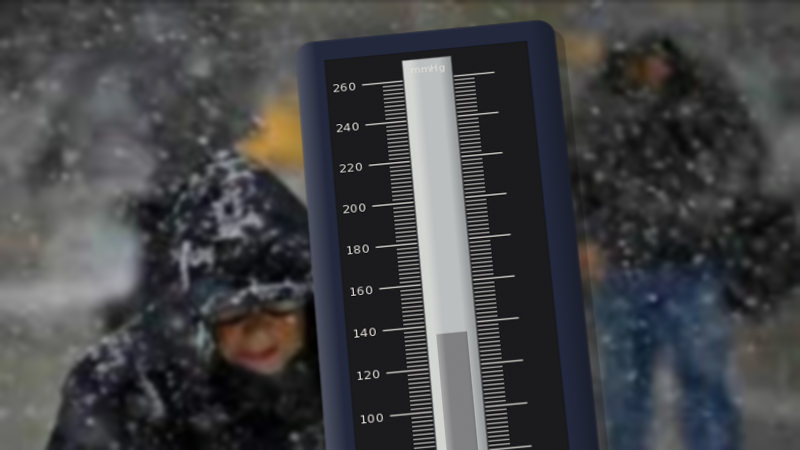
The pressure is 136 mmHg
